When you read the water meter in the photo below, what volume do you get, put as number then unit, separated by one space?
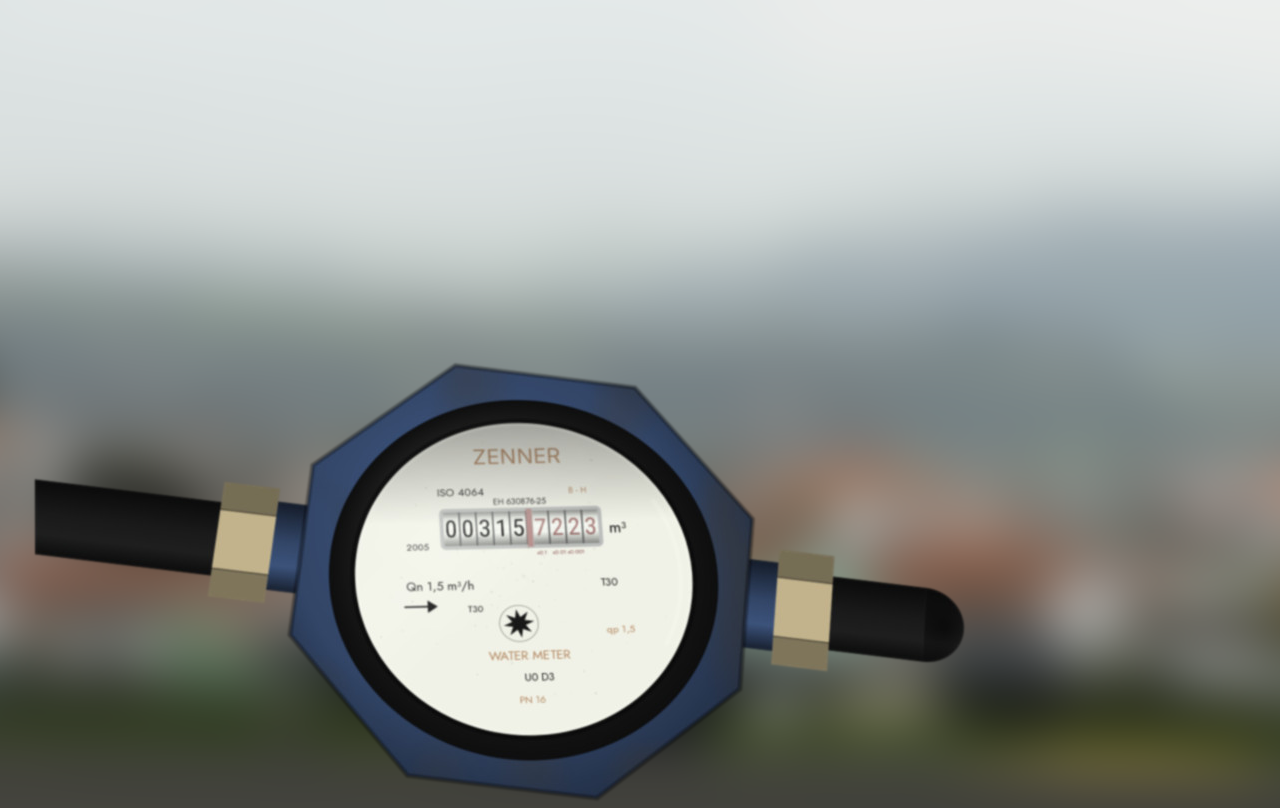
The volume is 315.7223 m³
